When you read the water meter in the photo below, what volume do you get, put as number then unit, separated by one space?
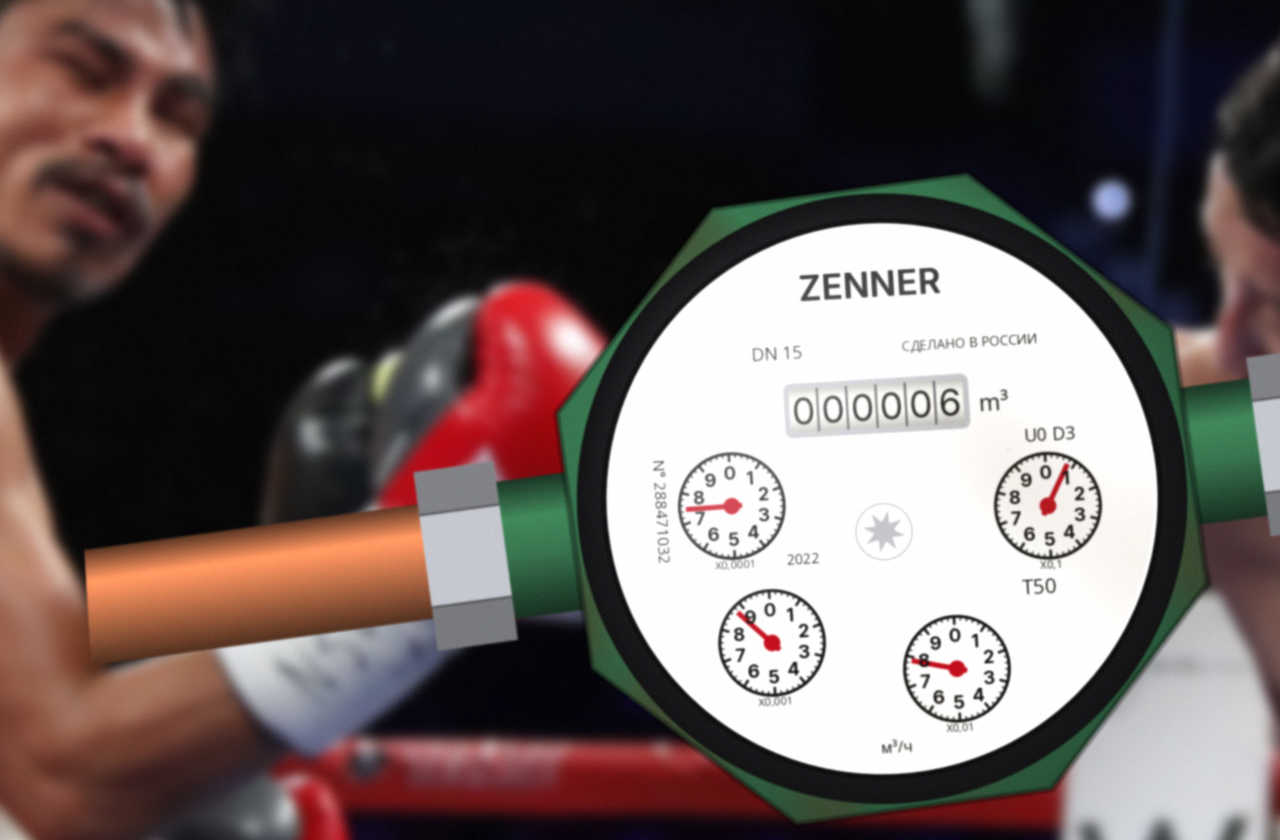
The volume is 6.0787 m³
